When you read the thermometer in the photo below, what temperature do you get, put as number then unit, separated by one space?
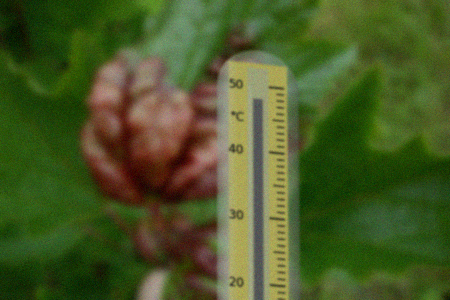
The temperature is 48 °C
